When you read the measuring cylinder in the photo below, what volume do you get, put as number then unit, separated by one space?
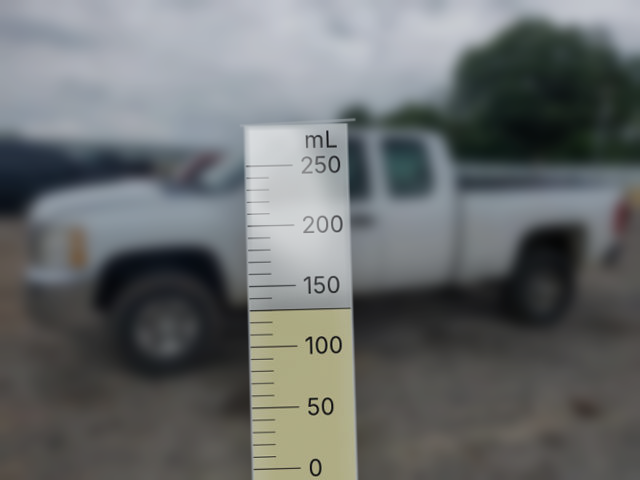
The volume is 130 mL
